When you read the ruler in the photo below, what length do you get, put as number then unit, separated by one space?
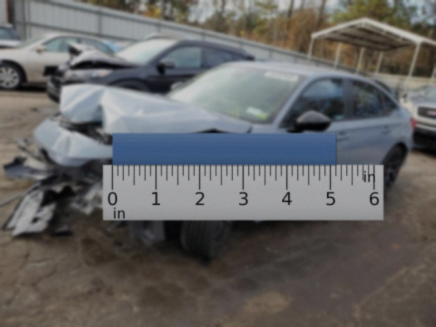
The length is 5.125 in
